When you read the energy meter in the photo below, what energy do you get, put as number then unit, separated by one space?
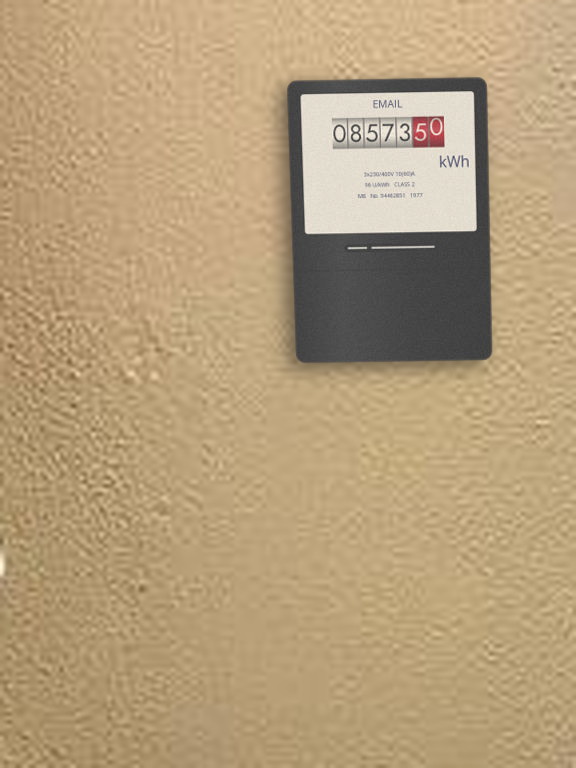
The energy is 8573.50 kWh
